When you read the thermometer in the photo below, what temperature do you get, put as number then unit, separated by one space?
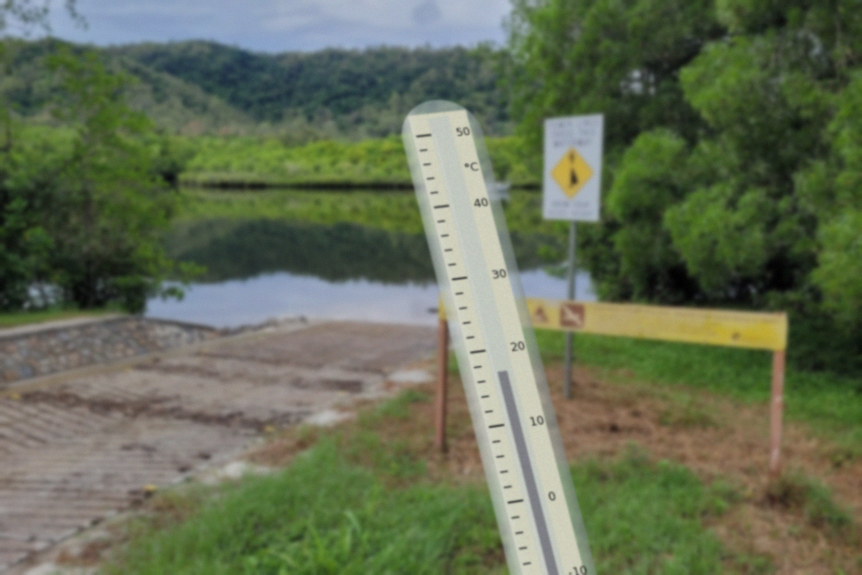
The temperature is 17 °C
